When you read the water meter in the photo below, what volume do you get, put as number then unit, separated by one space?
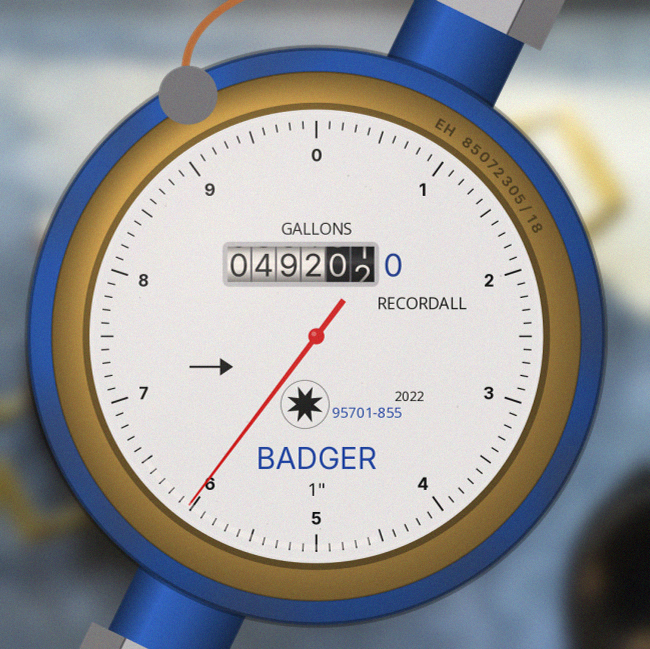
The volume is 492016.0 gal
